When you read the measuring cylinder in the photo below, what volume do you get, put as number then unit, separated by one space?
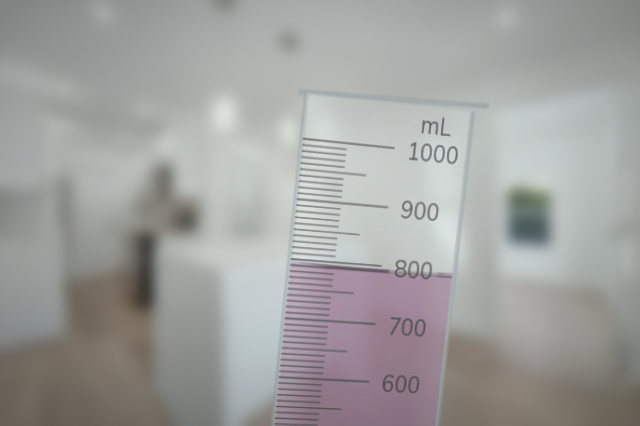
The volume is 790 mL
